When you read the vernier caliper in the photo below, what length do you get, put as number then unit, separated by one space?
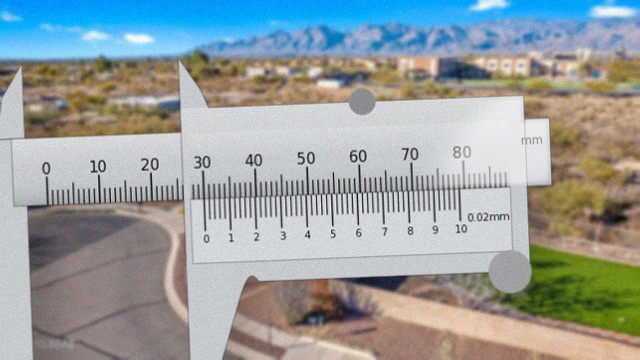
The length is 30.0 mm
